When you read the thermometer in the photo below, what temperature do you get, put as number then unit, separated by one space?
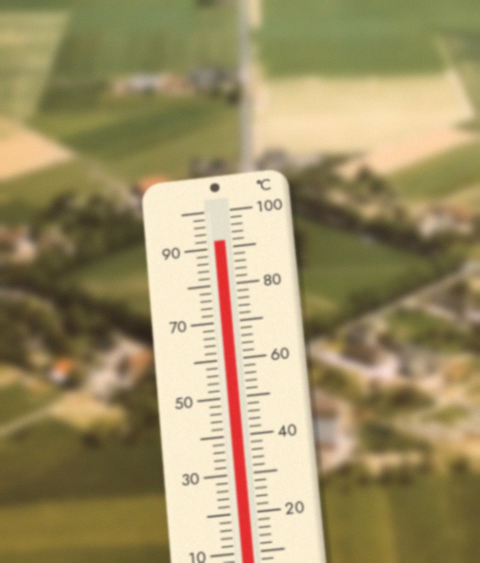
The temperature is 92 °C
